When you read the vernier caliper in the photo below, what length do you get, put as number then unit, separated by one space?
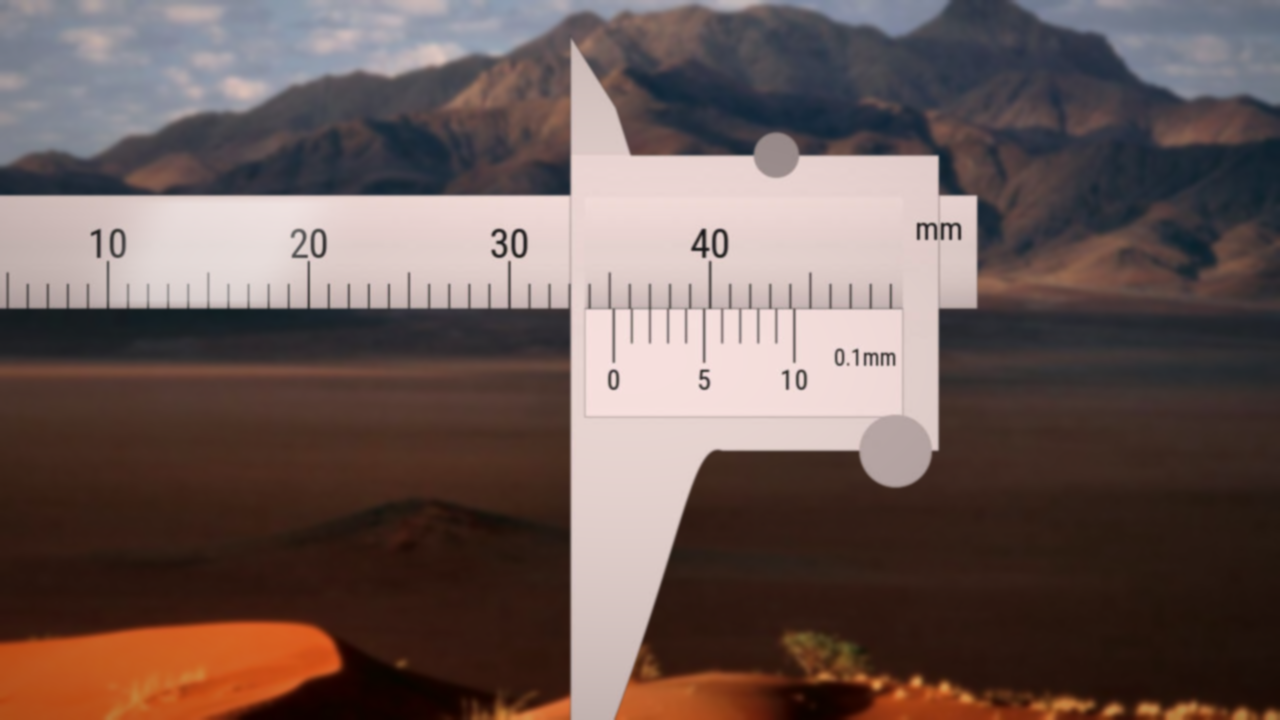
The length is 35.2 mm
